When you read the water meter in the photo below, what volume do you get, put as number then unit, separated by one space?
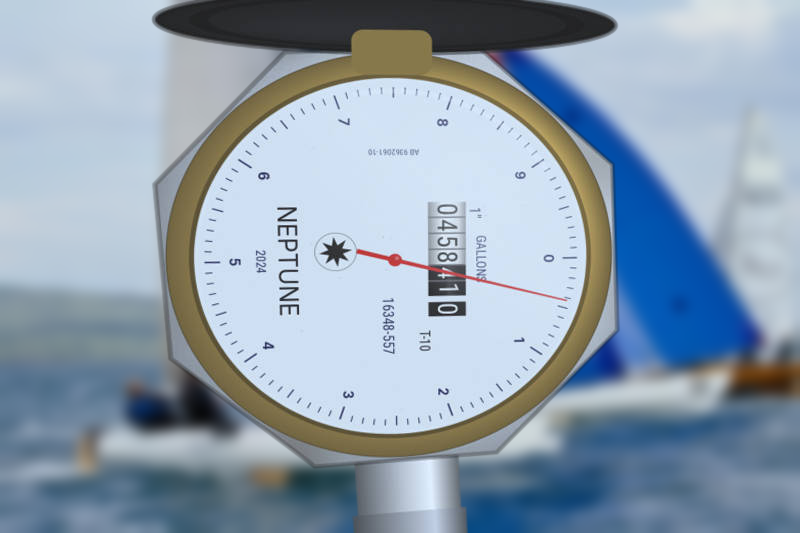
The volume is 458410.4 gal
